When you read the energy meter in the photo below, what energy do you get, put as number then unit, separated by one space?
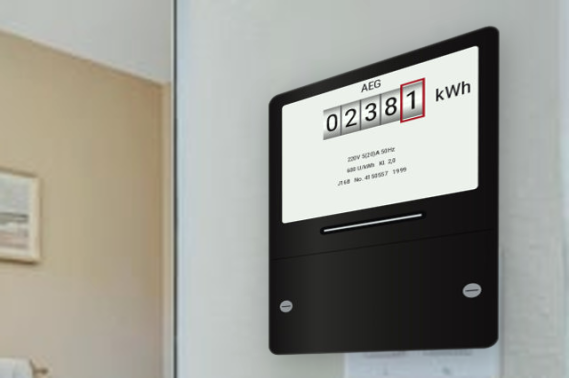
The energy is 238.1 kWh
